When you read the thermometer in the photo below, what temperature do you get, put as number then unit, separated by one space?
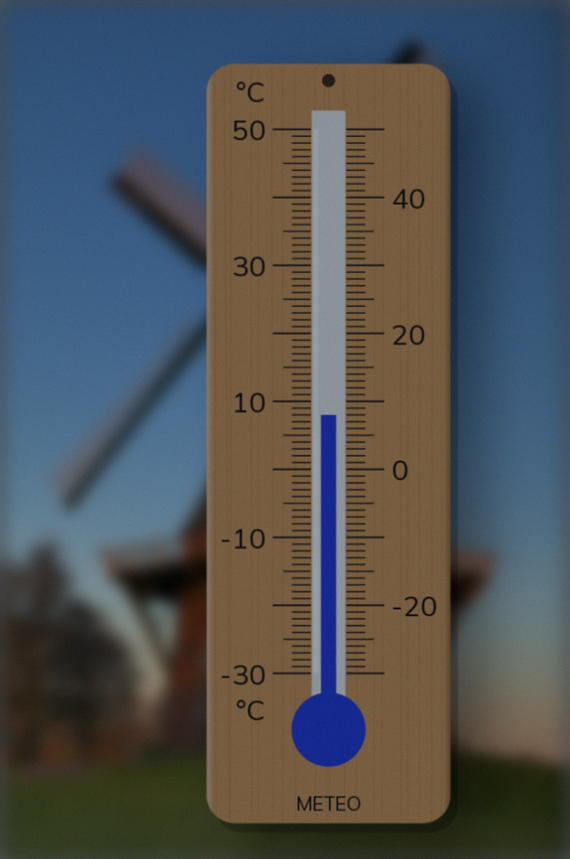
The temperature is 8 °C
